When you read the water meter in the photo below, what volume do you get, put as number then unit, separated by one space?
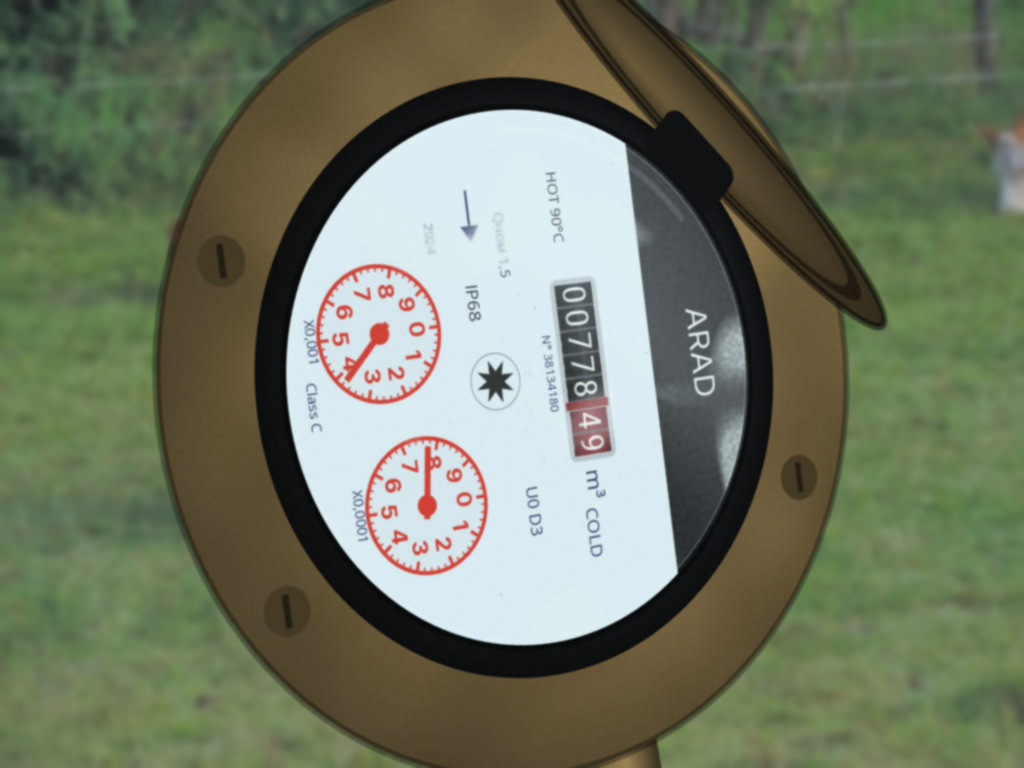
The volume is 778.4937 m³
